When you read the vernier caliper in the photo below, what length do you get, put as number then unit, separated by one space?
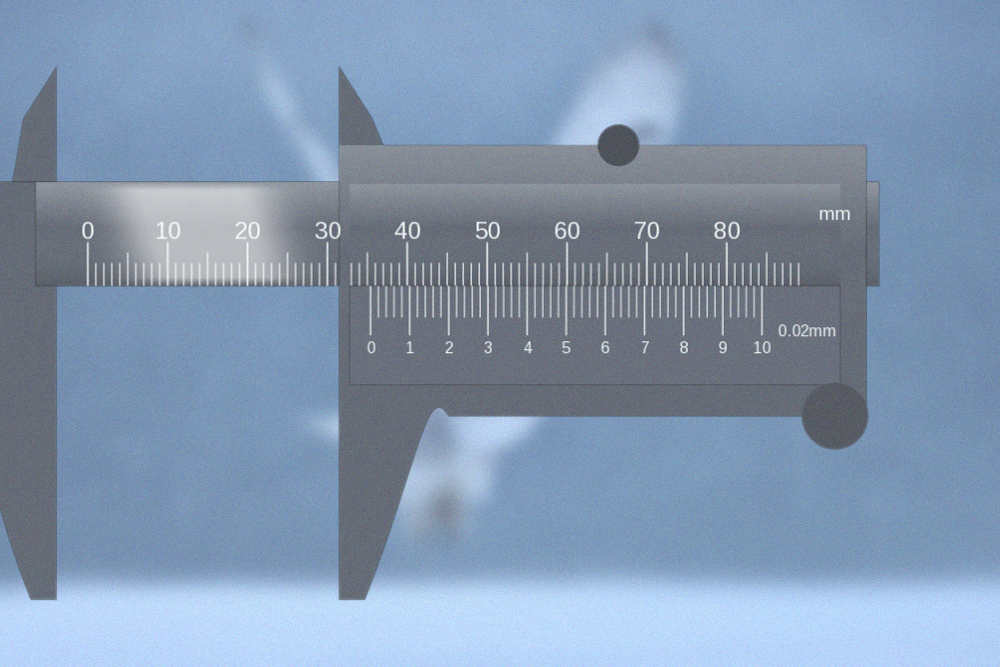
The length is 35.4 mm
